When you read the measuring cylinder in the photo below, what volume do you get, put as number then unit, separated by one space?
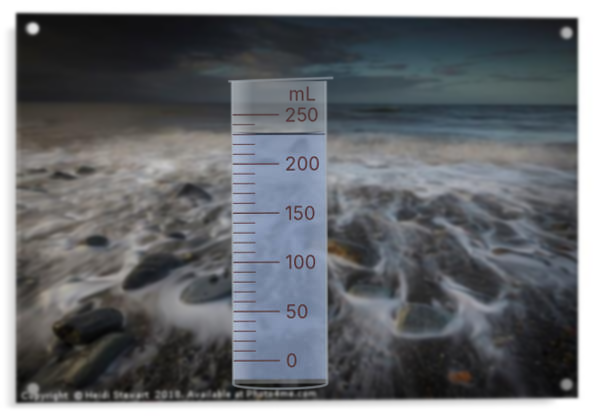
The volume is 230 mL
